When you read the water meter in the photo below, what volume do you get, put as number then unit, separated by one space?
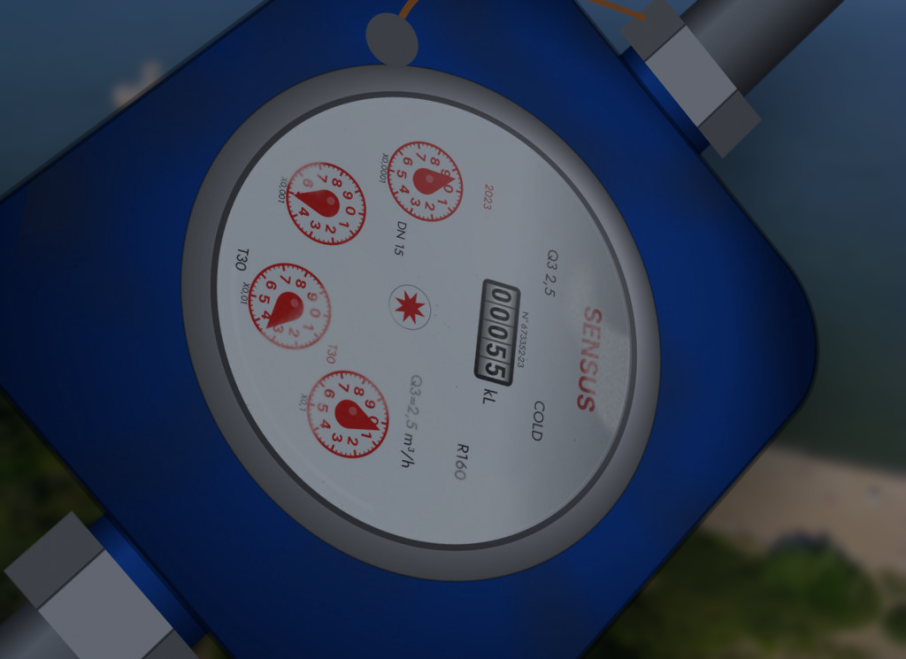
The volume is 55.0349 kL
